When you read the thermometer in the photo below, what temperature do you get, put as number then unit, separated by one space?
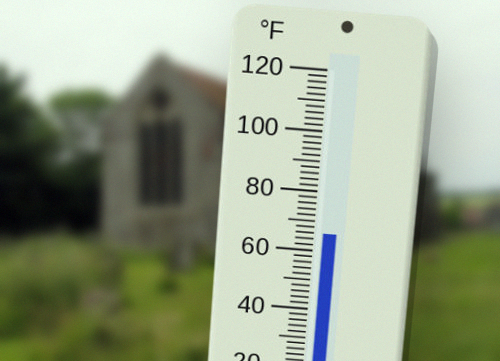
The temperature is 66 °F
